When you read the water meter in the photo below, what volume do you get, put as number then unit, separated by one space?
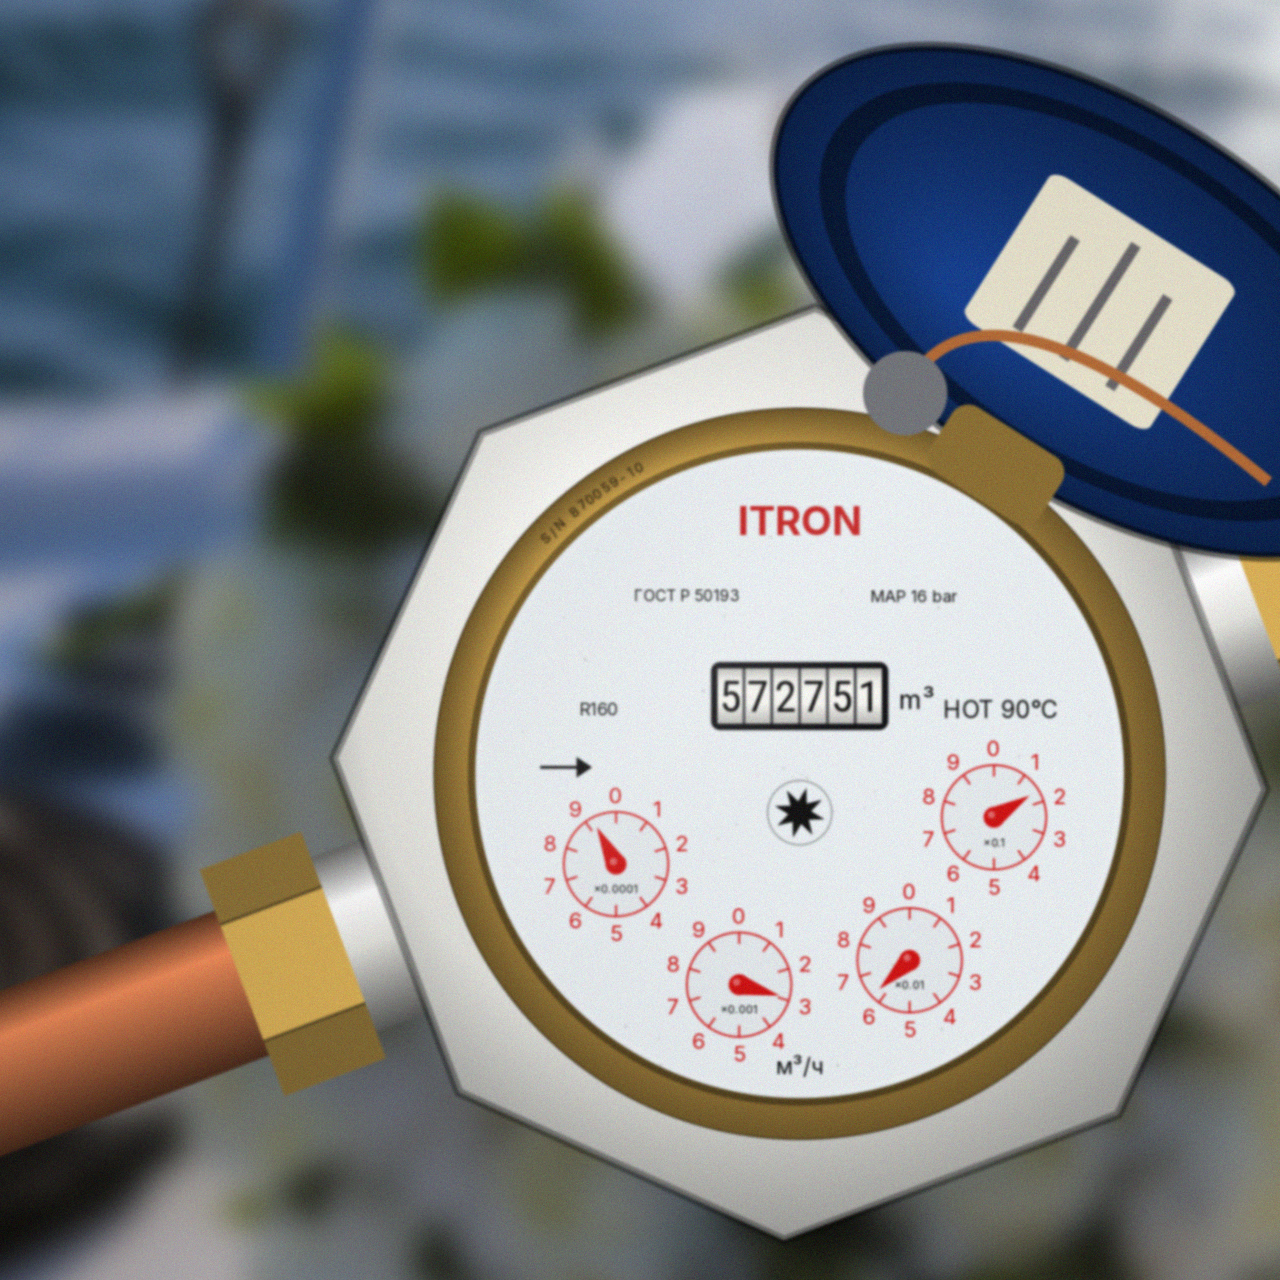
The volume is 572751.1629 m³
